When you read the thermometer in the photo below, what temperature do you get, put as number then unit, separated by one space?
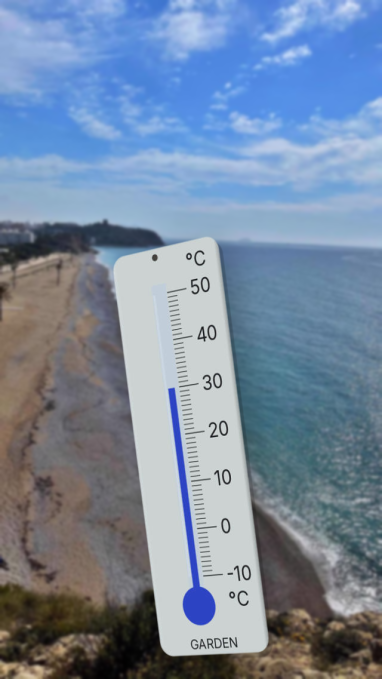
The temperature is 30 °C
